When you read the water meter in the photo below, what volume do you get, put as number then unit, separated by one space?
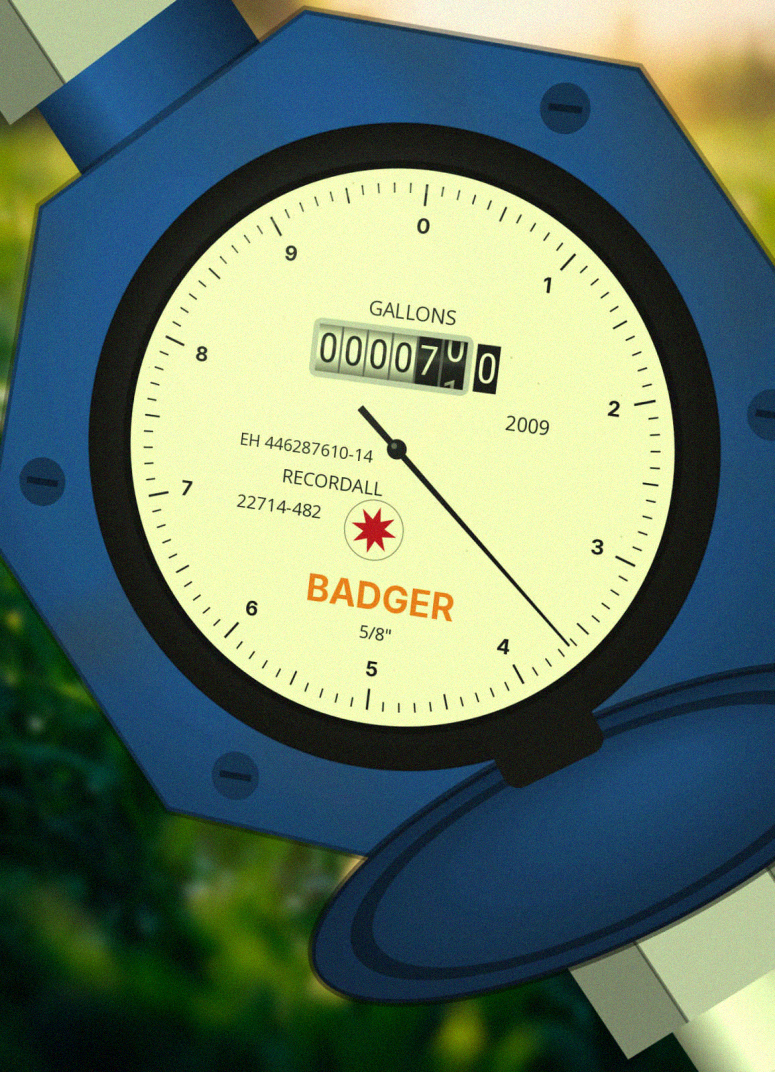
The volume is 703.6 gal
